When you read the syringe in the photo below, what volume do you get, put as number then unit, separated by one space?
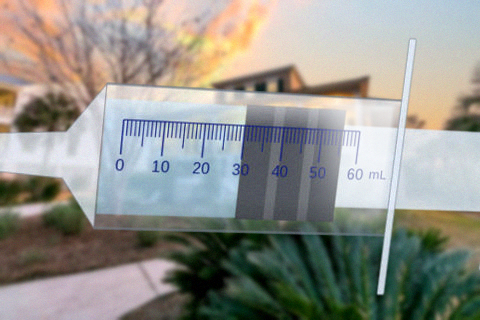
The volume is 30 mL
